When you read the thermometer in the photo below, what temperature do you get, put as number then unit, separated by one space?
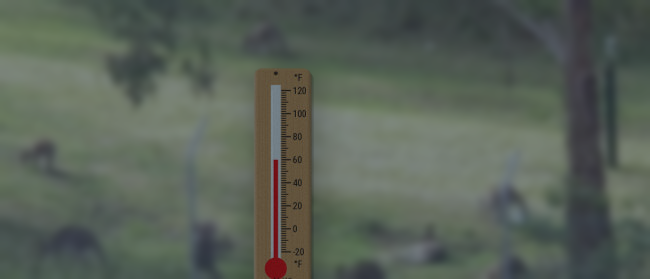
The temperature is 60 °F
